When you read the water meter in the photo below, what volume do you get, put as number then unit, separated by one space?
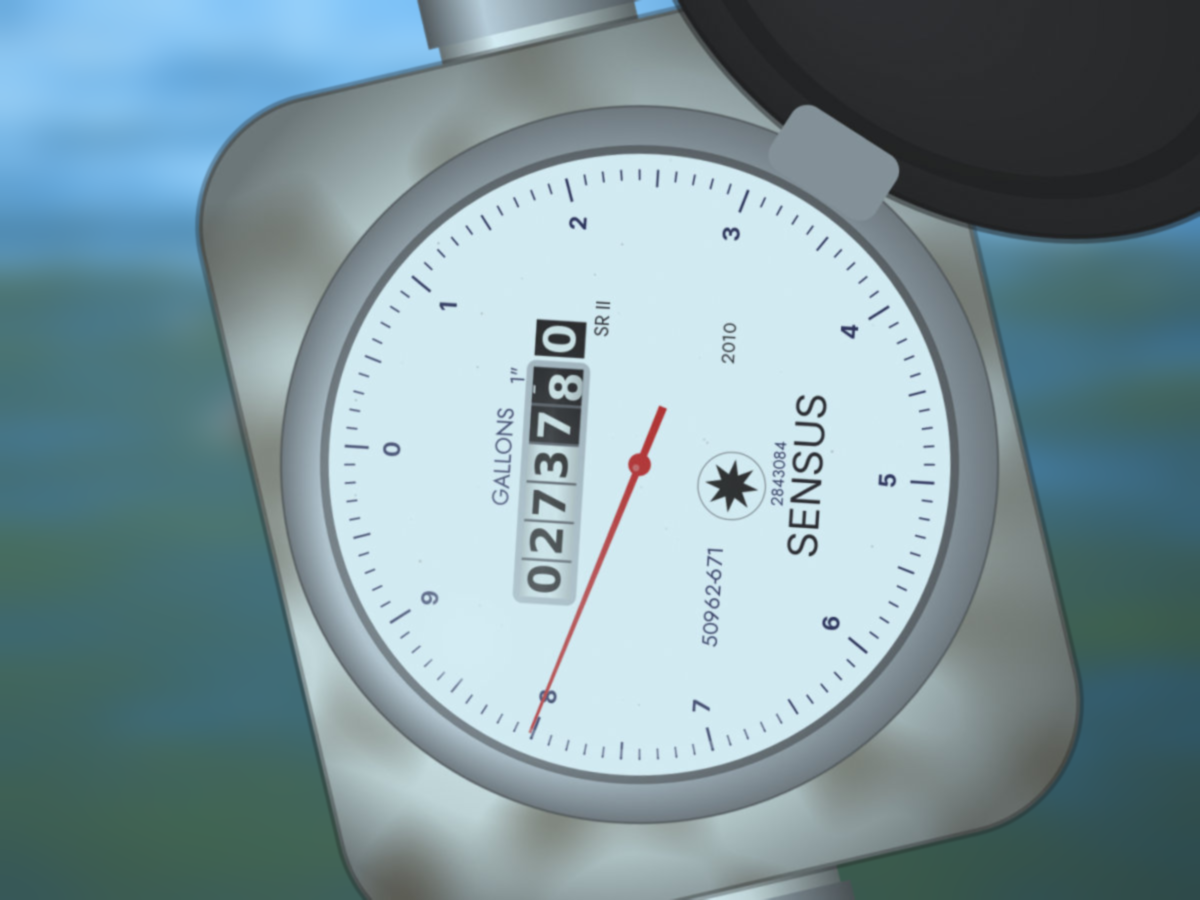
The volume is 273778.0 gal
